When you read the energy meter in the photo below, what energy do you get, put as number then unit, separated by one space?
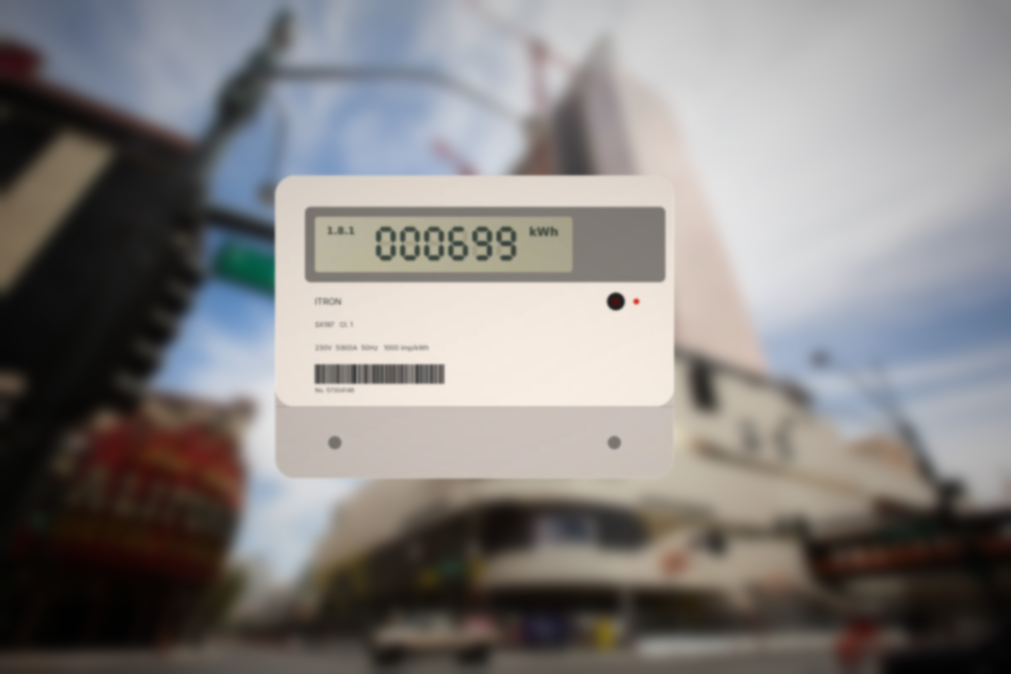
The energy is 699 kWh
